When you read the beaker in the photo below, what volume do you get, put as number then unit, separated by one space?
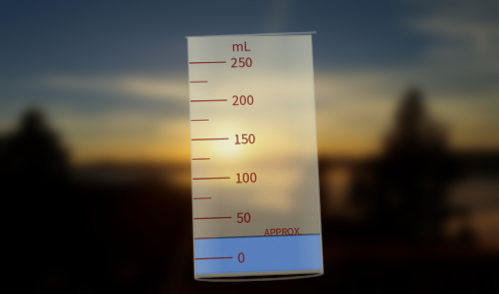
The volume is 25 mL
